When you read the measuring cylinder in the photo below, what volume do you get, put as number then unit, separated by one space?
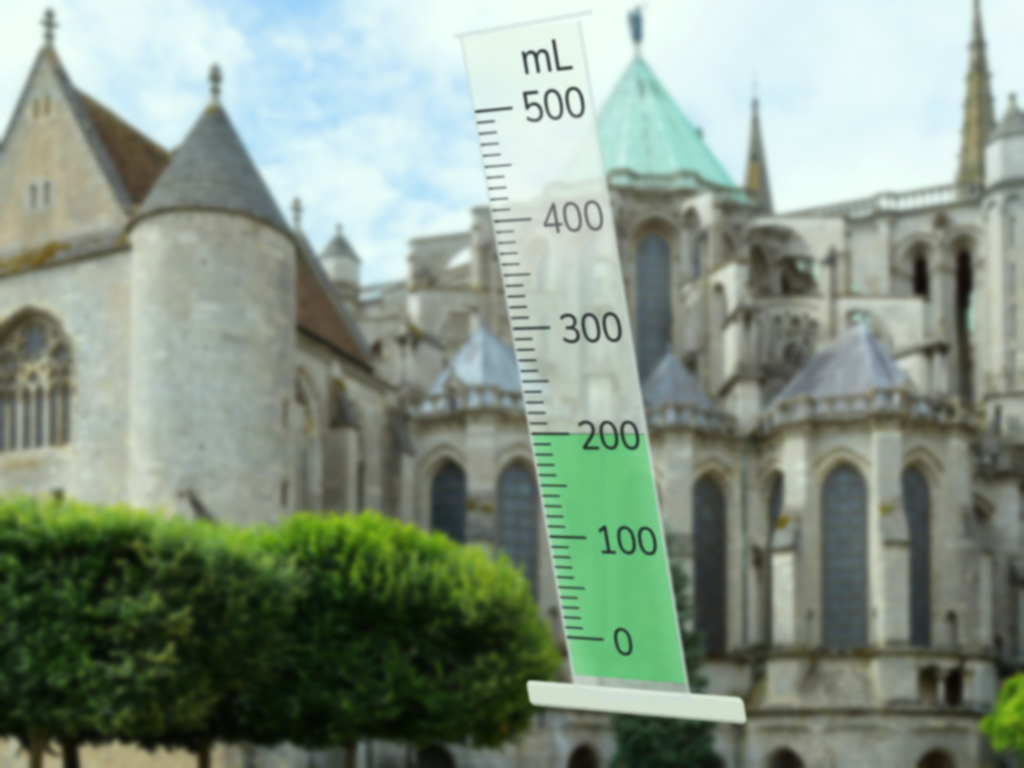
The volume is 200 mL
